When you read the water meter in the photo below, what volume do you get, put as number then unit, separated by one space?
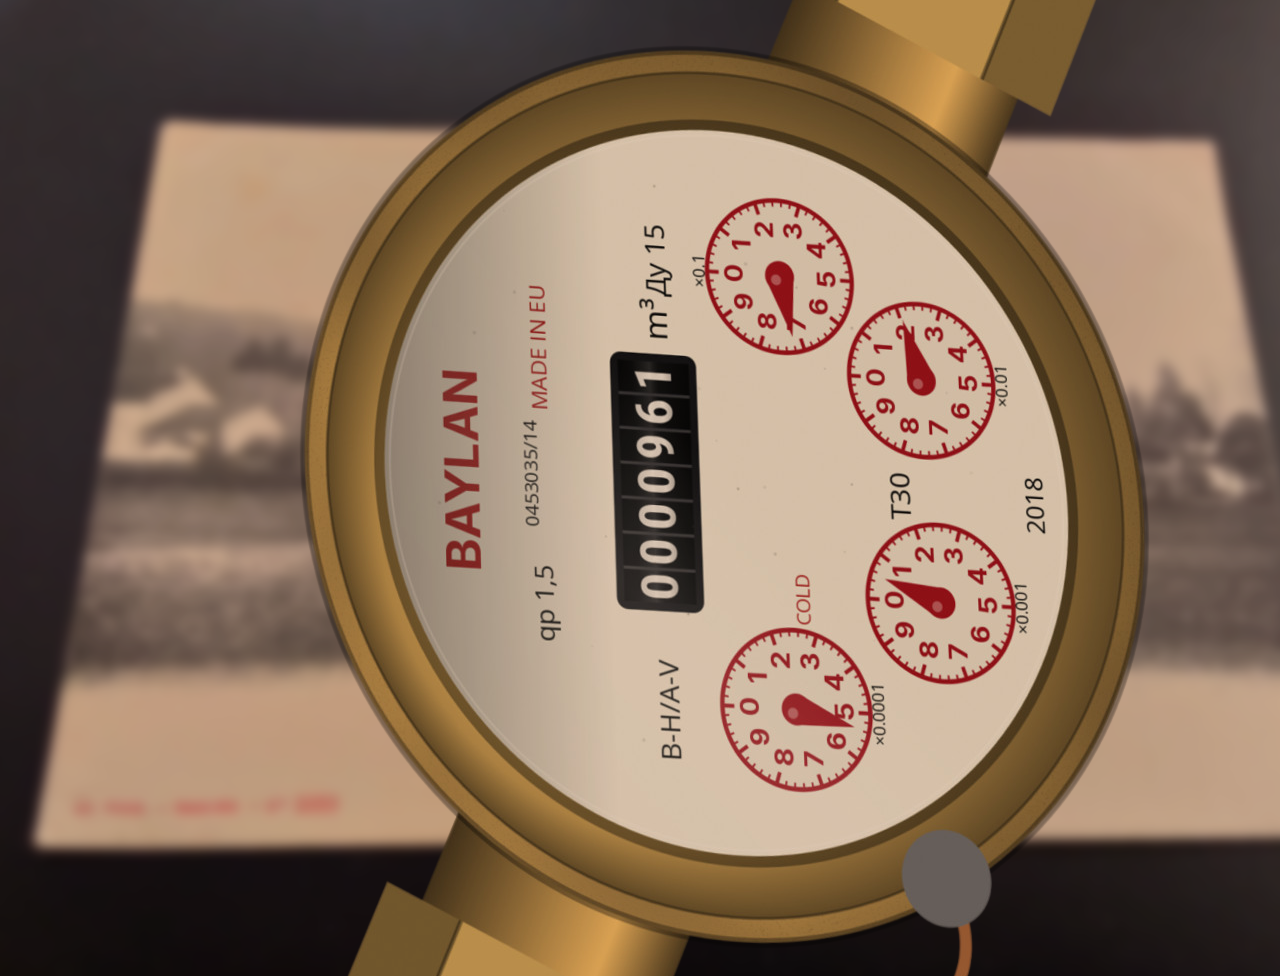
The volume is 961.7205 m³
